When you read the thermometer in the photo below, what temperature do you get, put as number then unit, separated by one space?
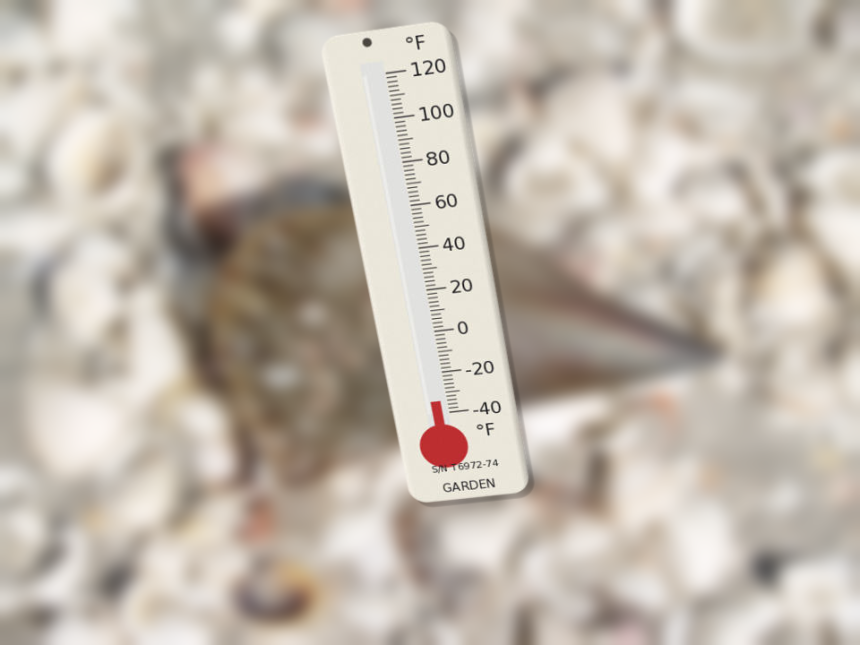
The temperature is -34 °F
